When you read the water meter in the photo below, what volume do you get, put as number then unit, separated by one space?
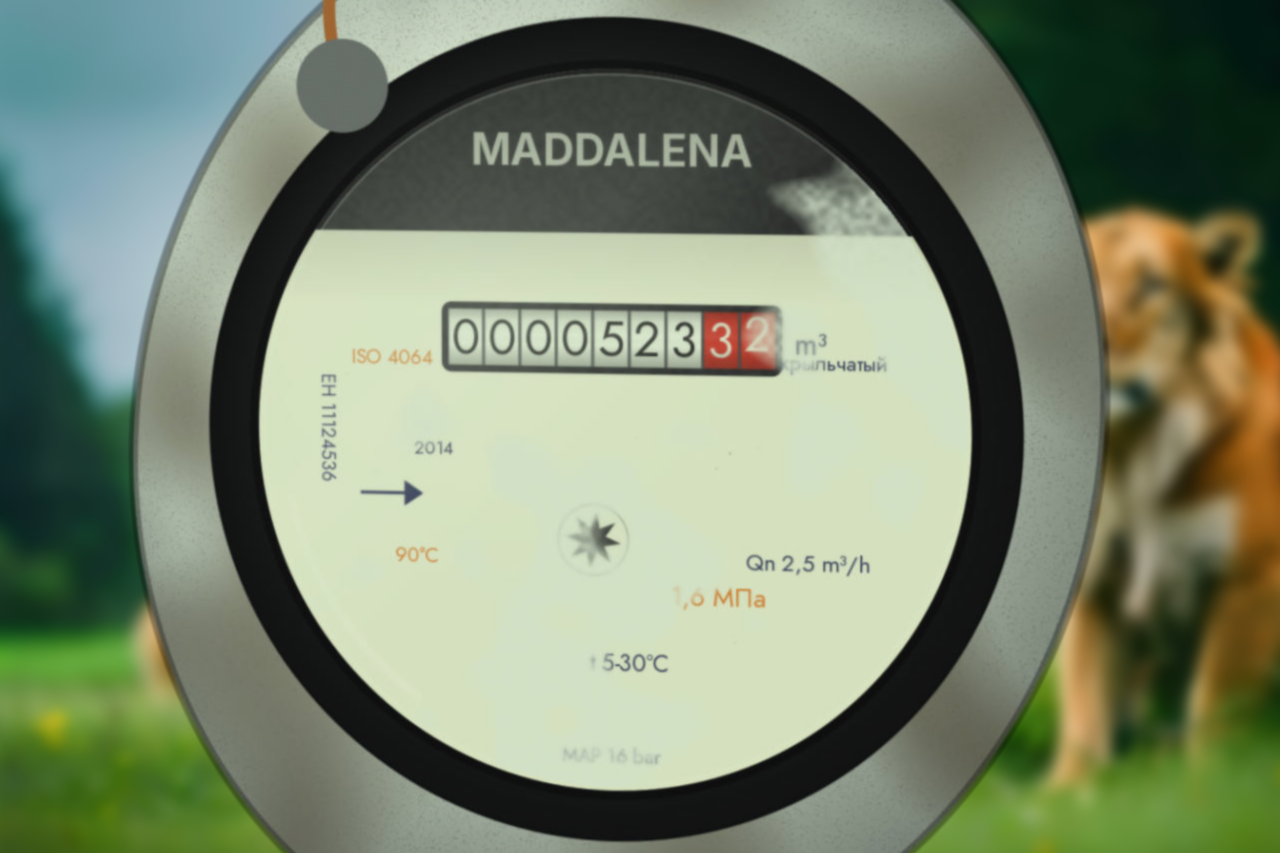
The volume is 523.32 m³
